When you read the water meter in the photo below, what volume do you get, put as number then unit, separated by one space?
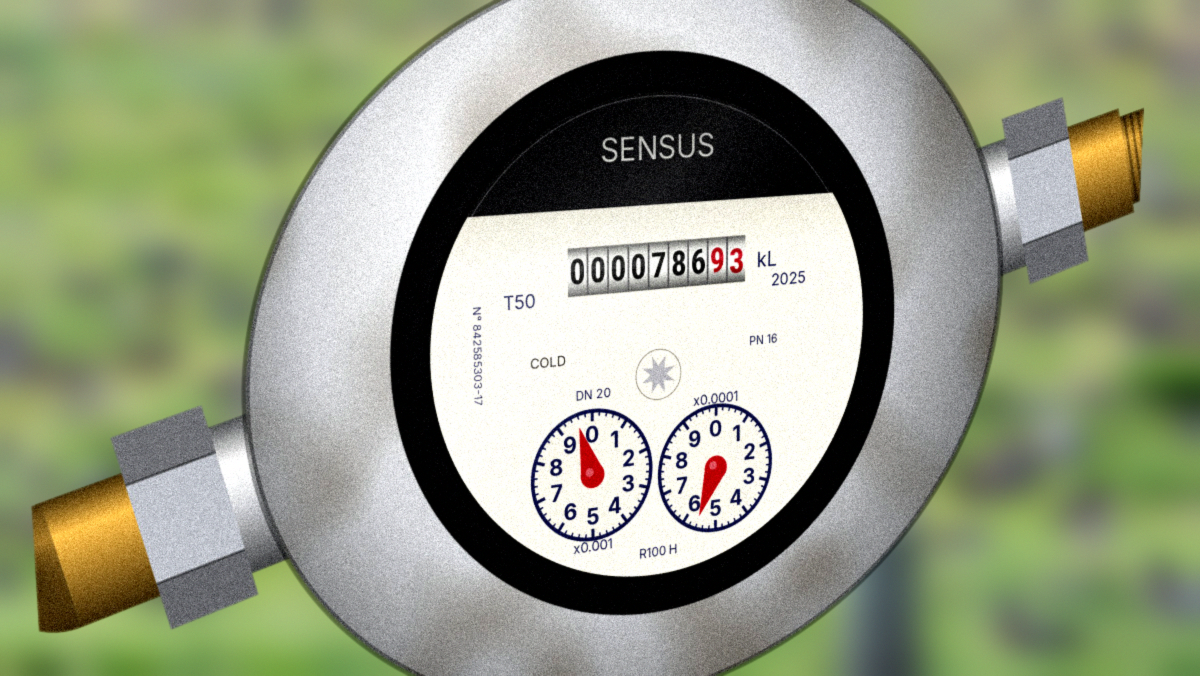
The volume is 786.9295 kL
